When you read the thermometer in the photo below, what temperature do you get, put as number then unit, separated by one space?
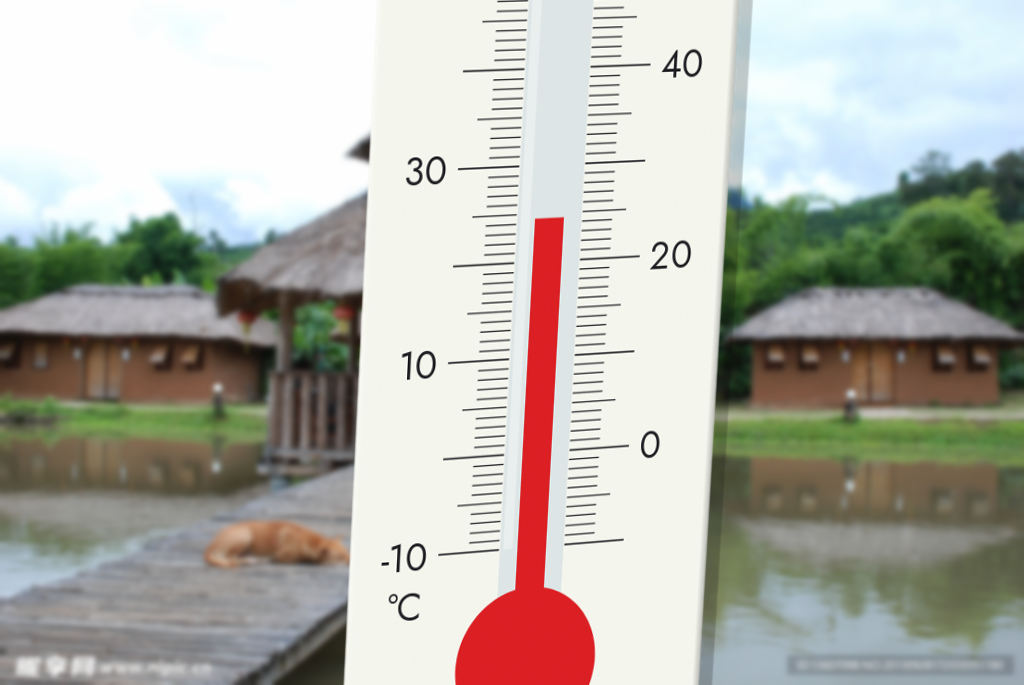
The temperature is 24.5 °C
